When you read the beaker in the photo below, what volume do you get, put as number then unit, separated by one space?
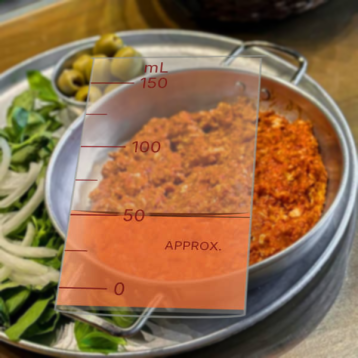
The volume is 50 mL
